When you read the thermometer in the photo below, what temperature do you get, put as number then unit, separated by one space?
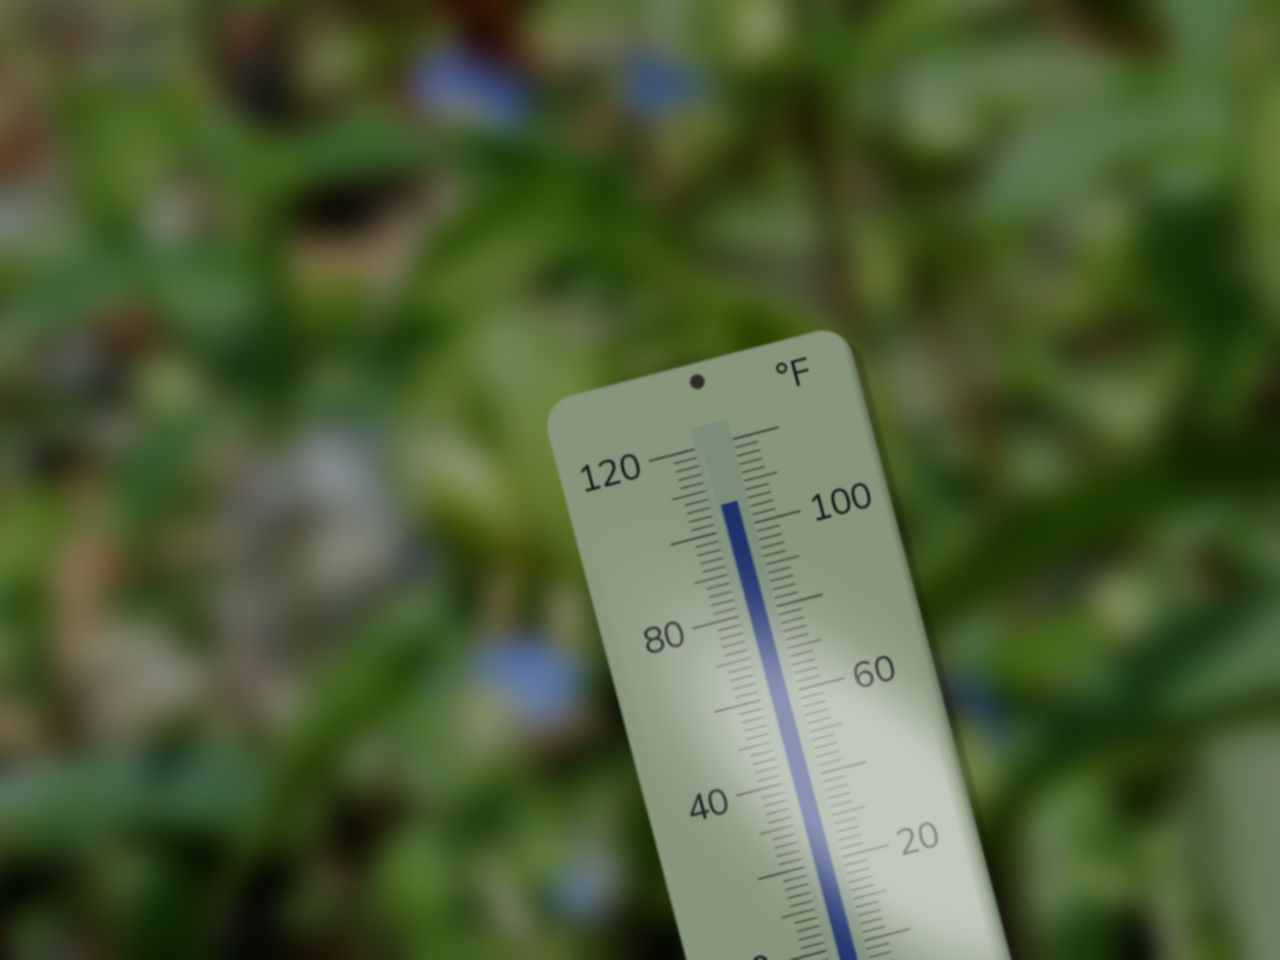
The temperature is 106 °F
